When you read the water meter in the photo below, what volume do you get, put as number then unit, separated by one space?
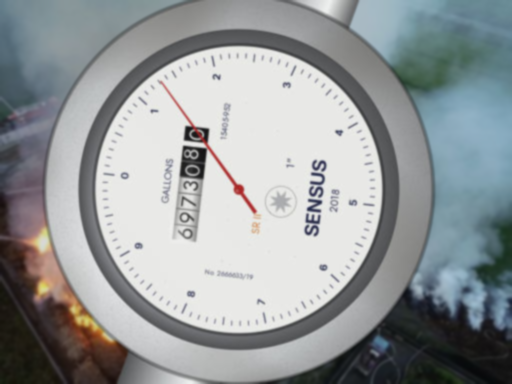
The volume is 6973081.3 gal
